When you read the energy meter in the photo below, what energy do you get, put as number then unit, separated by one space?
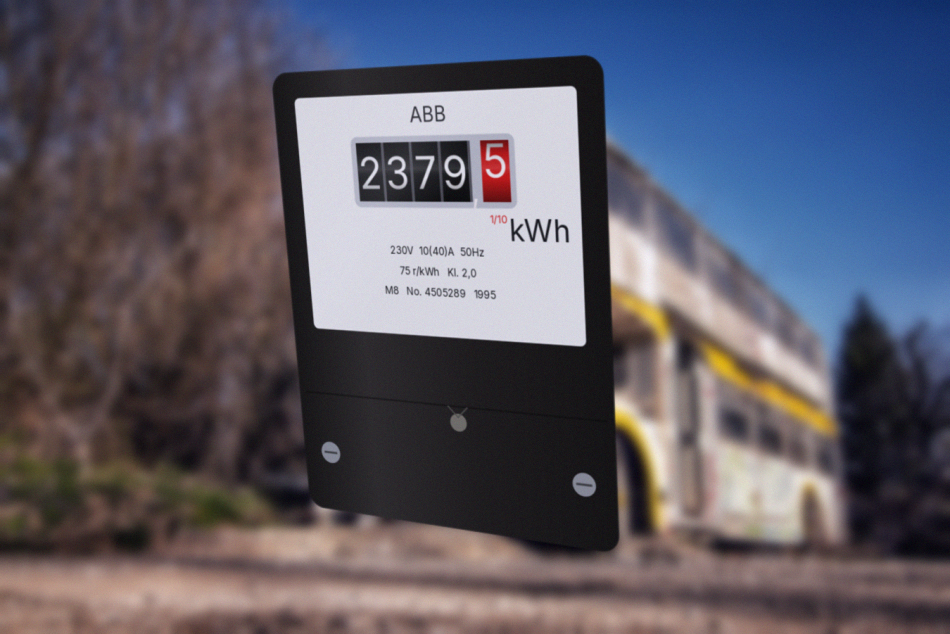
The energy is 2379.5 kWh
